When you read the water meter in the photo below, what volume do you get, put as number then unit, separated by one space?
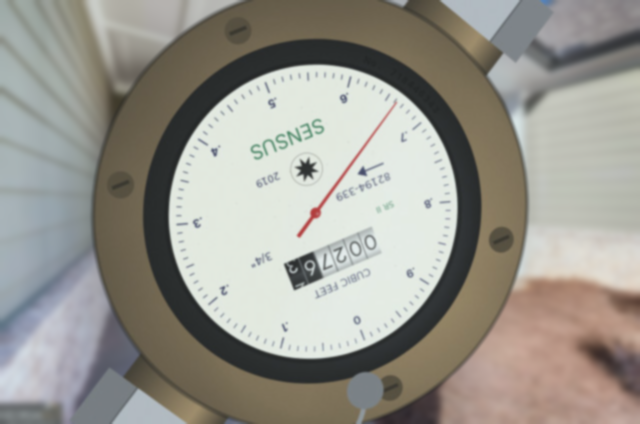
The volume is 2762.66 ft³
